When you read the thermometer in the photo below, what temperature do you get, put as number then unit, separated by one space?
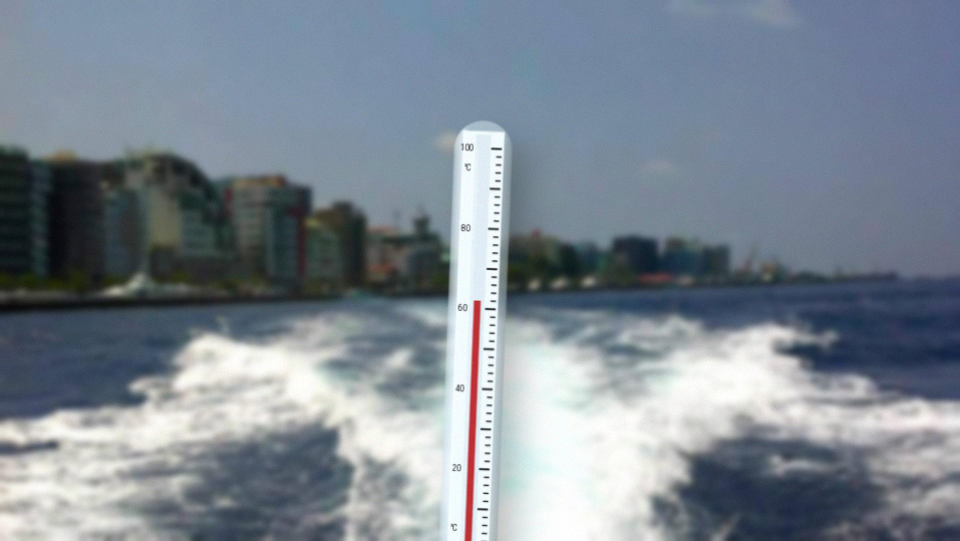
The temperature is 62 °C
